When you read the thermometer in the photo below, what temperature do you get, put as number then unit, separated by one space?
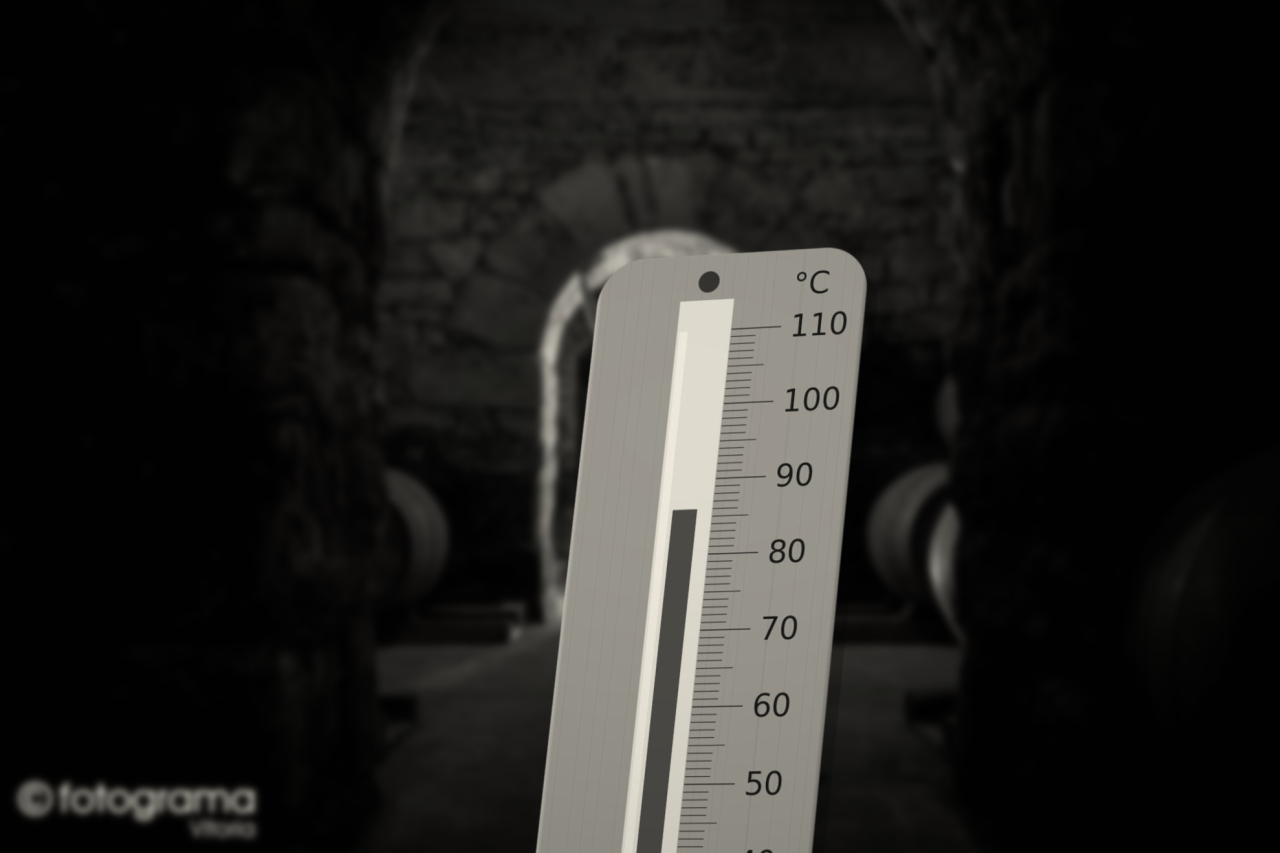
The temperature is 86 °C
